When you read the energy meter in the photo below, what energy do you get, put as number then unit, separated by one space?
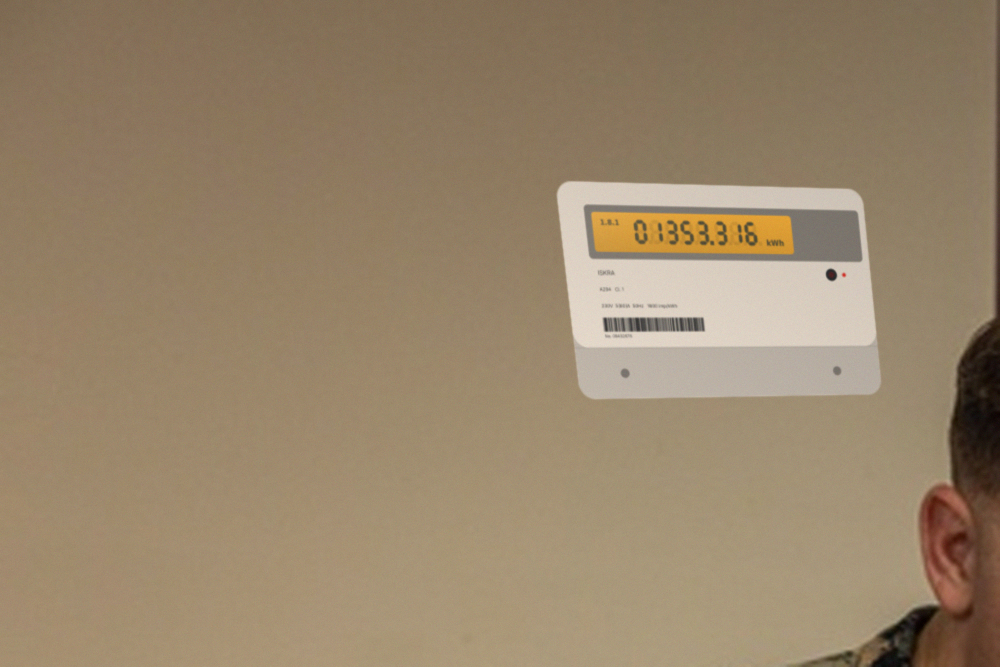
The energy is 1353.316 kWh
